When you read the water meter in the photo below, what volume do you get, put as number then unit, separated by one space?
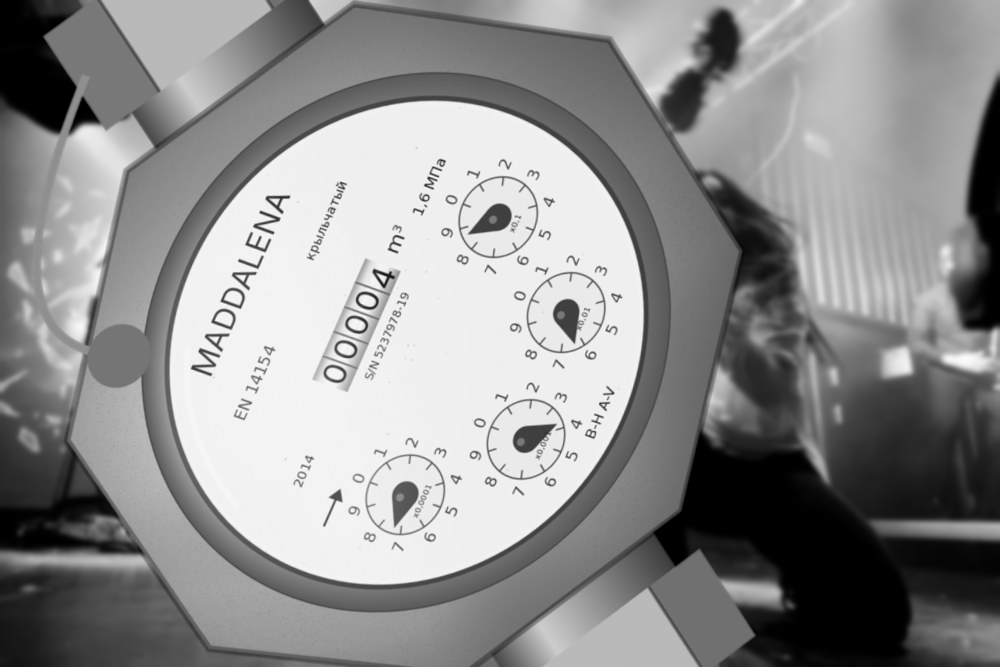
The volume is 3.8637 m³
